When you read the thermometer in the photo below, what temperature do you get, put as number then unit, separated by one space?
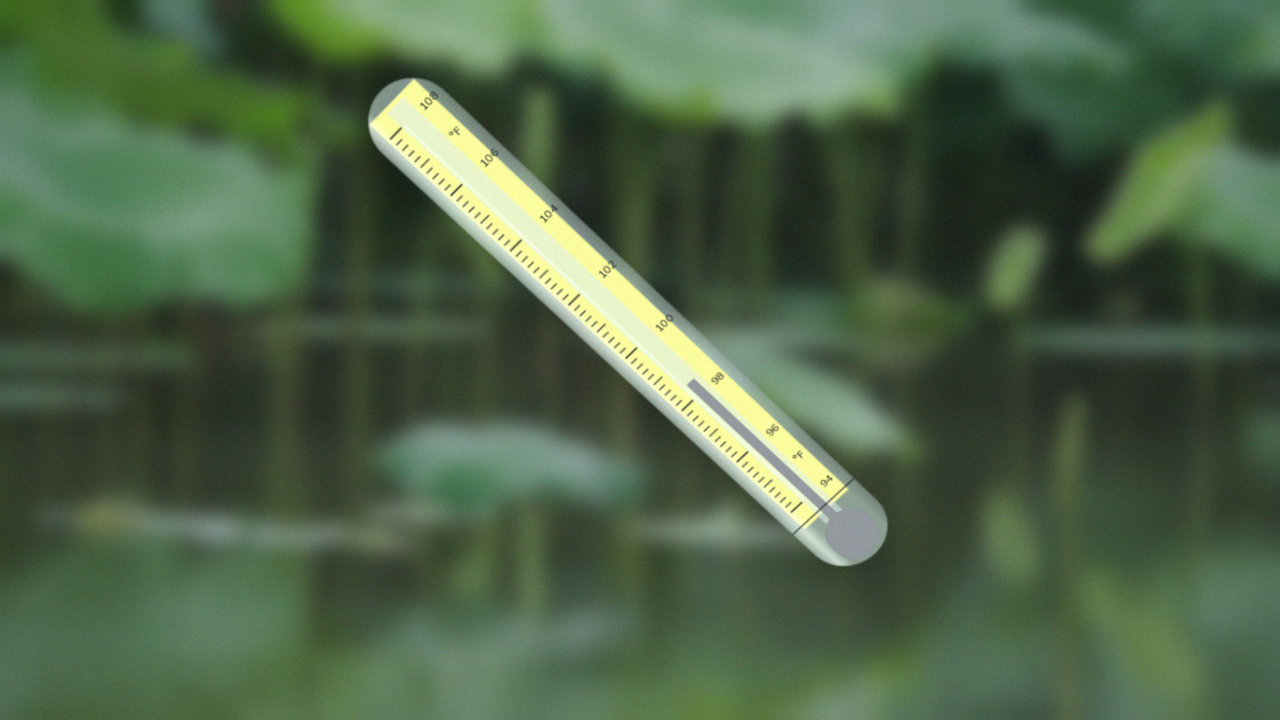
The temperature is 98.4 °F
